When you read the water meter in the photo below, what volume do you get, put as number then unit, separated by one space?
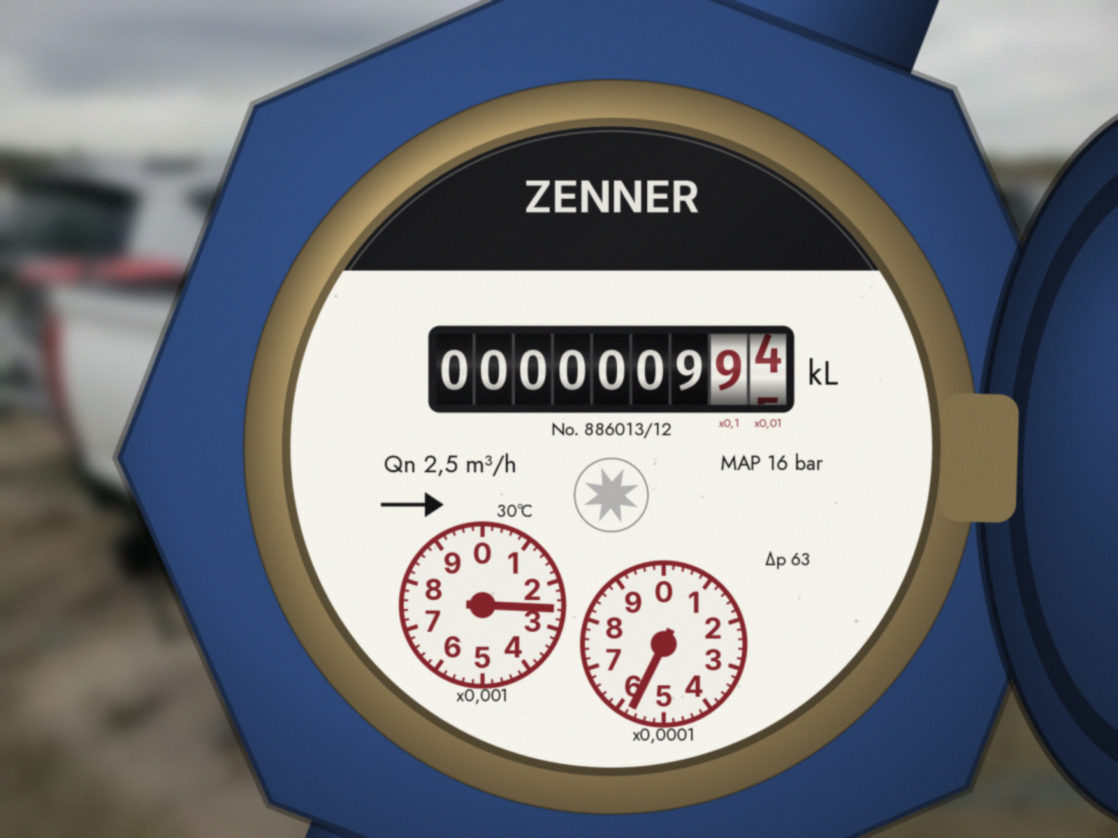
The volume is 9.9425 kL
